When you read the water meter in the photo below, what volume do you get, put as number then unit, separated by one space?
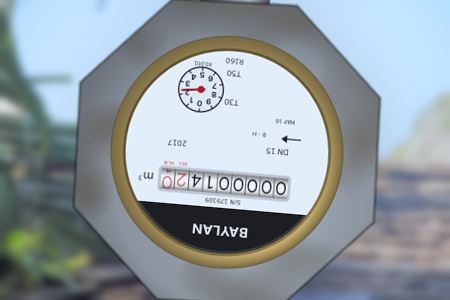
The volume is 14.202 m³
